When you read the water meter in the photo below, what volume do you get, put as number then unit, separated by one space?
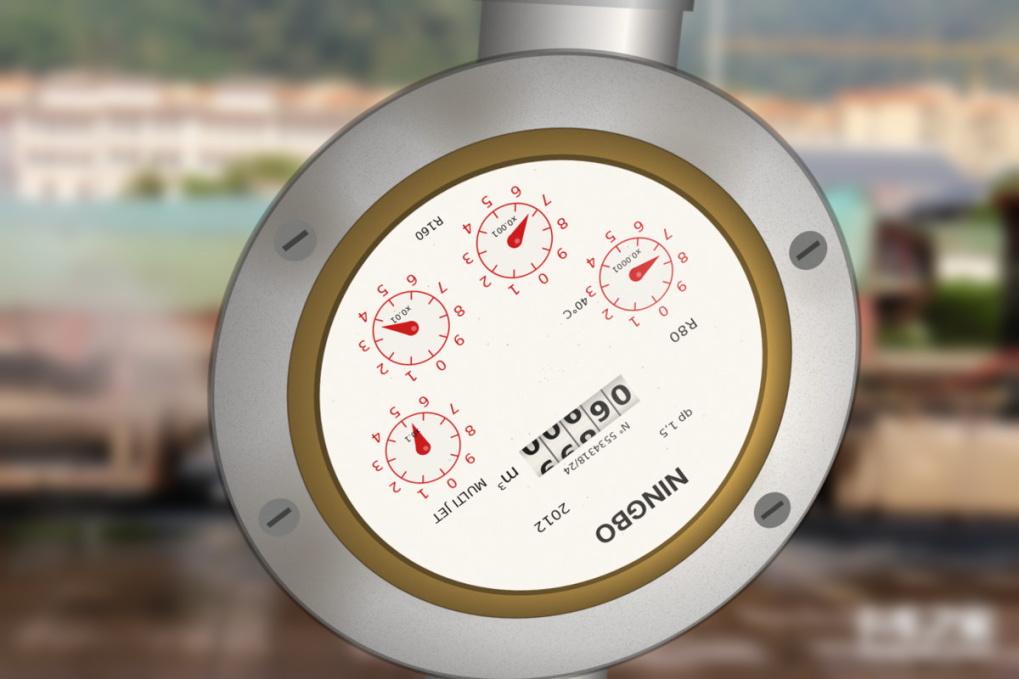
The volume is 6899.5367 m³
